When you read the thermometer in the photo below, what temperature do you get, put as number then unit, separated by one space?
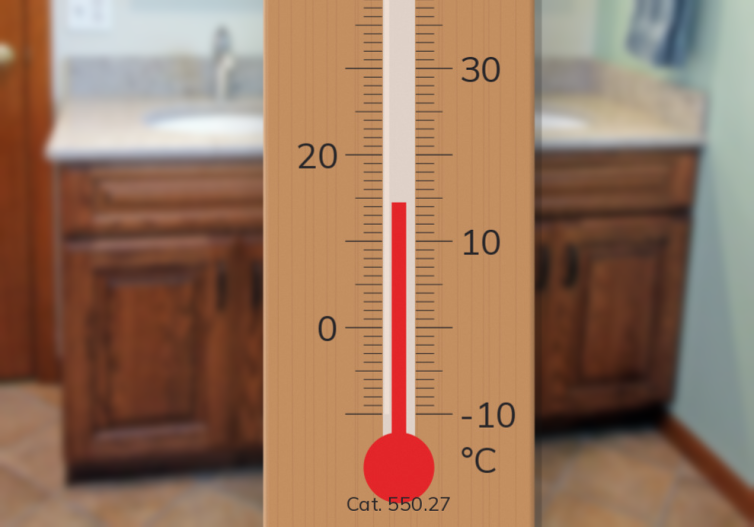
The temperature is 14.5 °C
